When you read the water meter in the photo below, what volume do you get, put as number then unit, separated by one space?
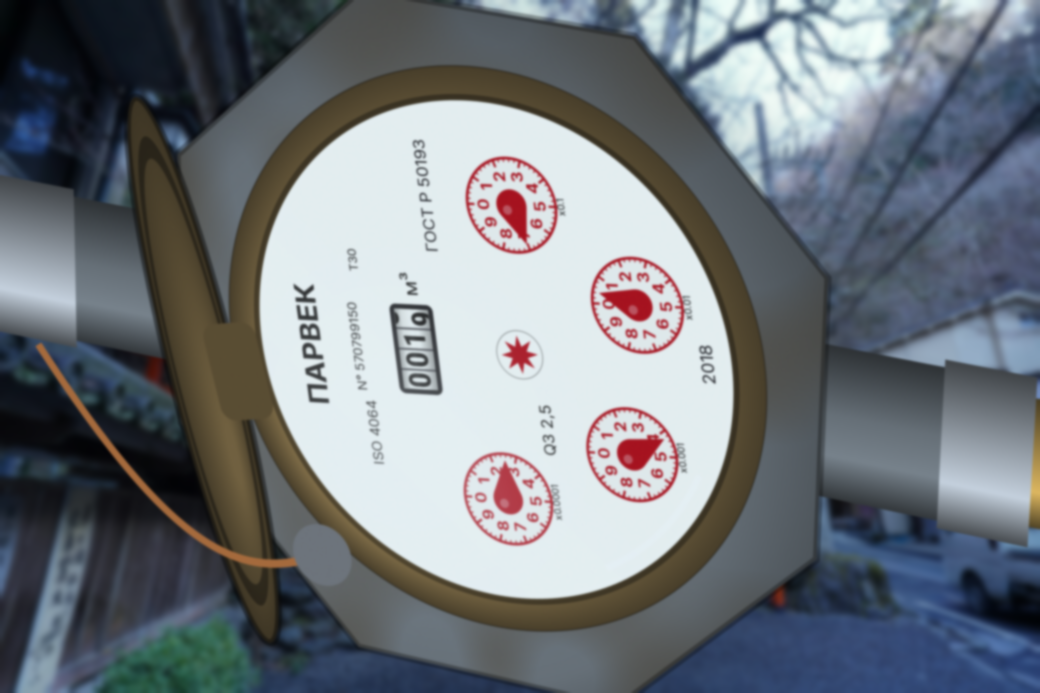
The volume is 18.7042 m³
